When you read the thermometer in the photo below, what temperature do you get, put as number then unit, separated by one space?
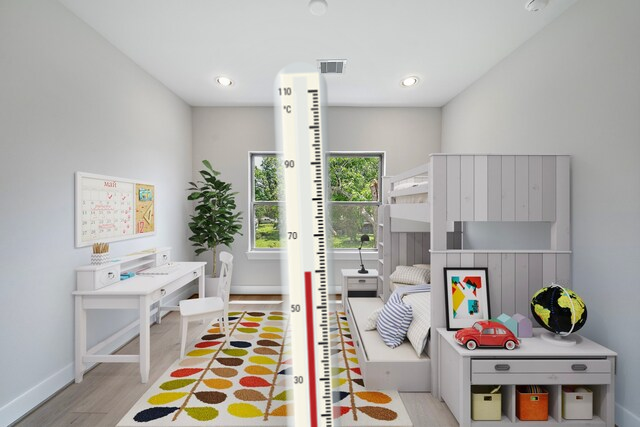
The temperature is 60 °C
